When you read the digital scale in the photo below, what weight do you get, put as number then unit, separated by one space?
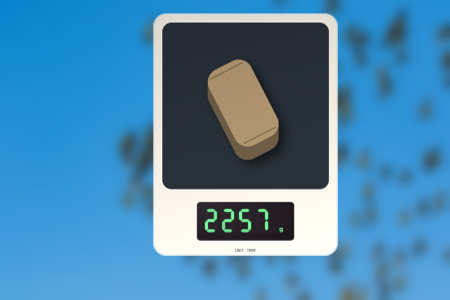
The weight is 2257 g
